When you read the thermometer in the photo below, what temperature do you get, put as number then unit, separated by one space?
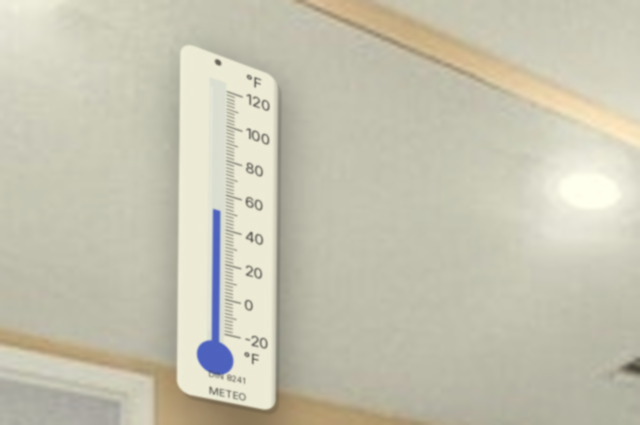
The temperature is 50 °F
